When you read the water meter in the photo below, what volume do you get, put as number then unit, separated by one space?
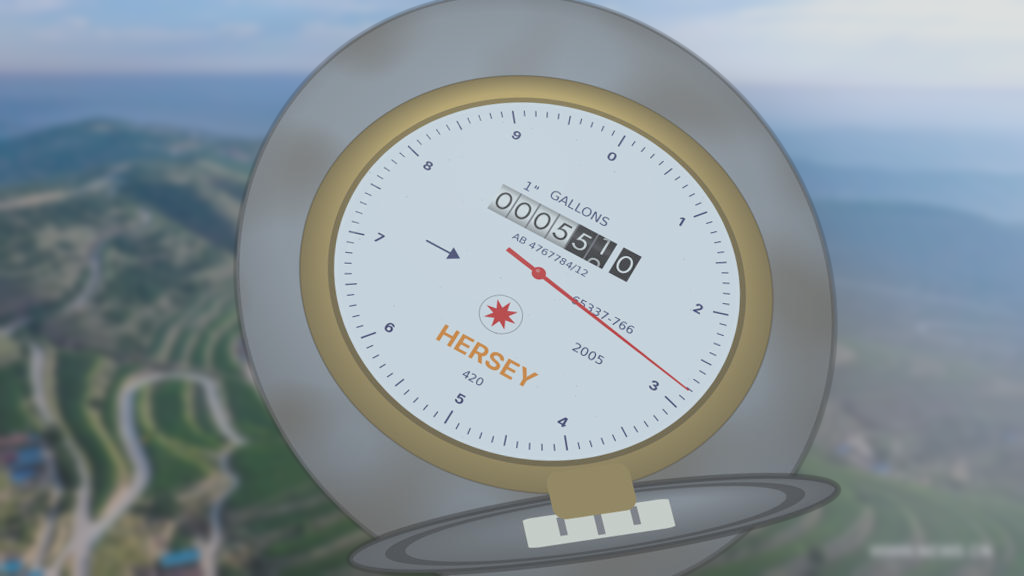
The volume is 5512.8 gal
